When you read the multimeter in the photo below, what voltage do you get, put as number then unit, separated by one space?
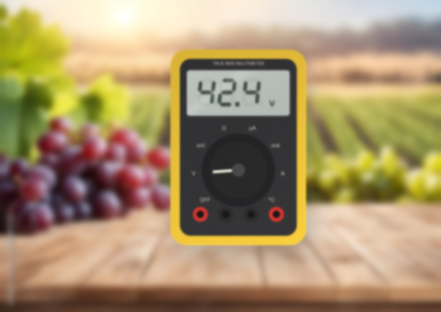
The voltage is 42.4 V
